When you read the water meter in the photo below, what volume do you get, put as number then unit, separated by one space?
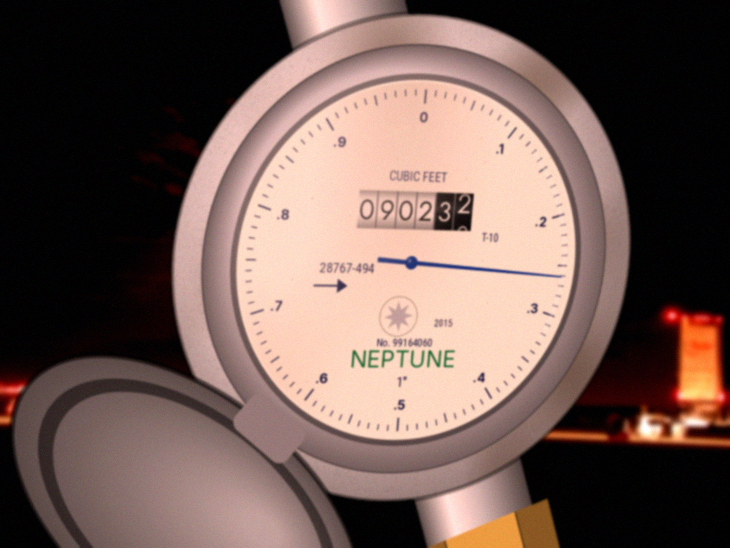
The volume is 90232.26 ft³
